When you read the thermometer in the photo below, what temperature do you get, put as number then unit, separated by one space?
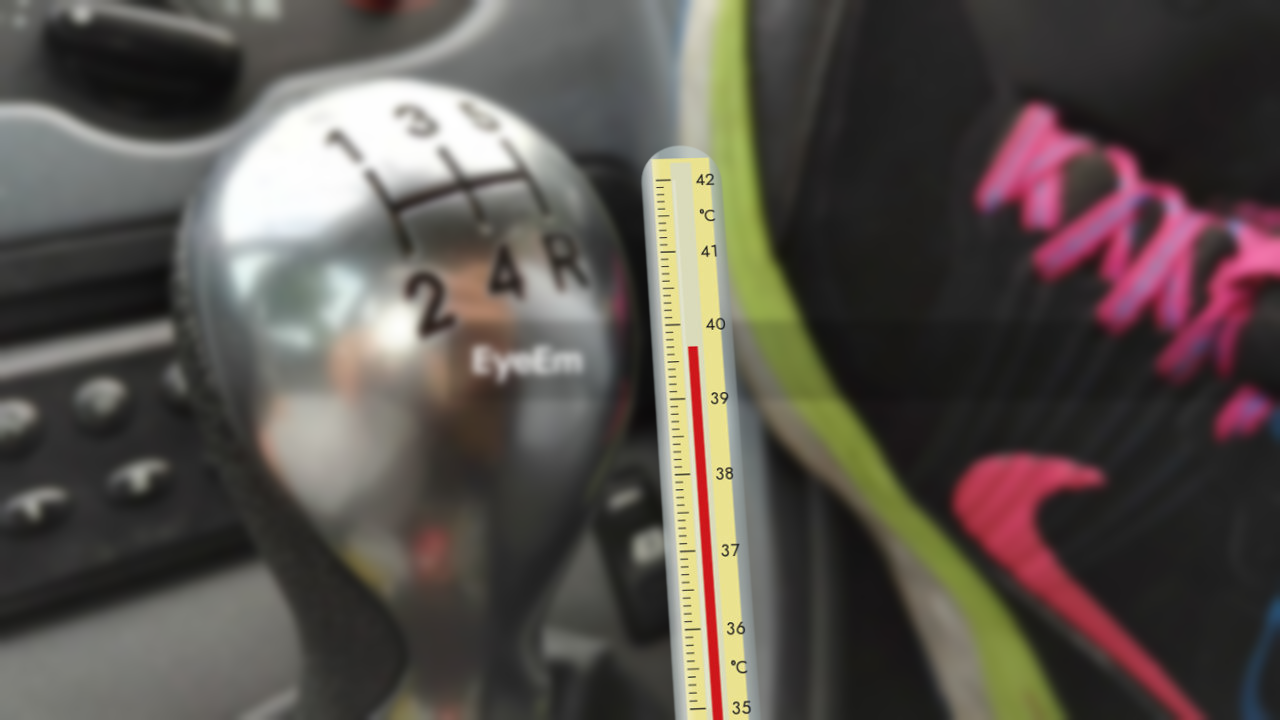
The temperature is 39.7 °C
